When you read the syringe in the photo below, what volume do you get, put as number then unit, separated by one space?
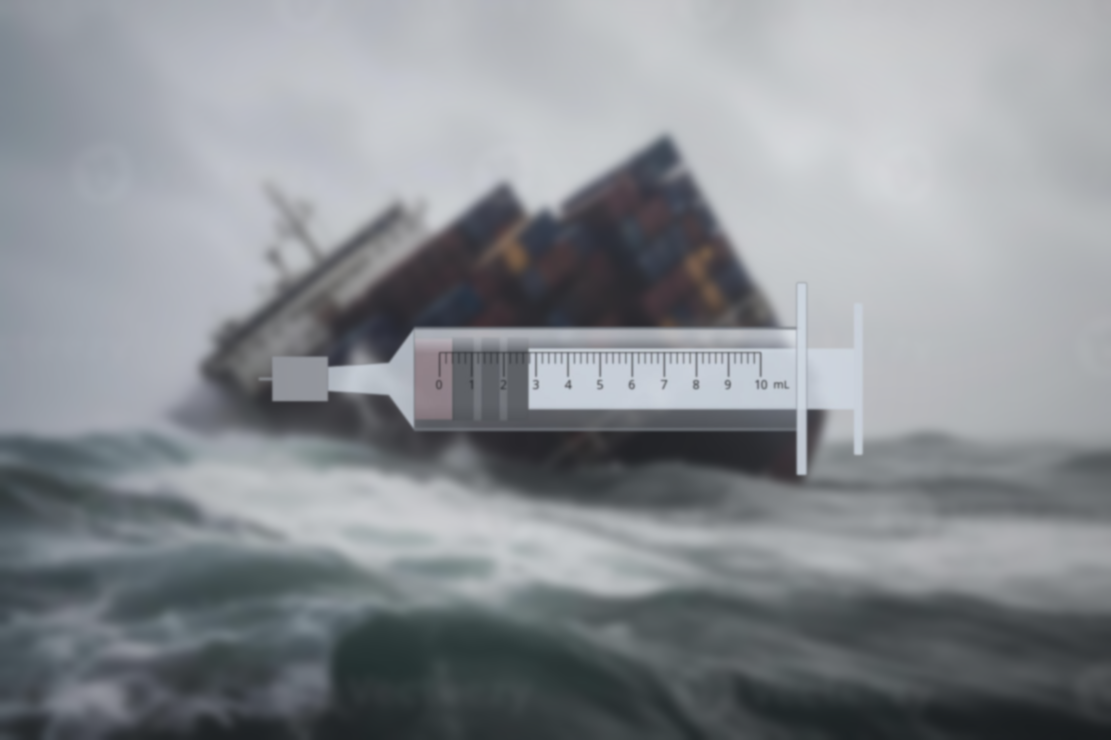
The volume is 0.4 mL
